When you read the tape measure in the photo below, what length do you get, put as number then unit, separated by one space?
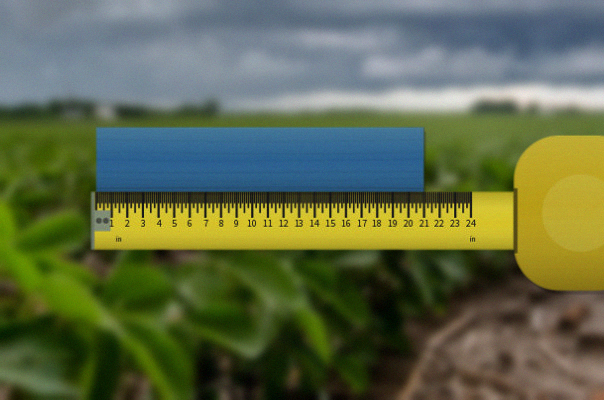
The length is 21 in
